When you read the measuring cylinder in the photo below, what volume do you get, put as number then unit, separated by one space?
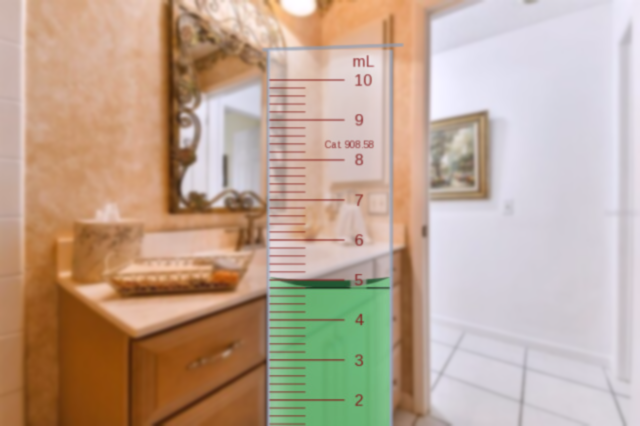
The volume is 4.8 mL
